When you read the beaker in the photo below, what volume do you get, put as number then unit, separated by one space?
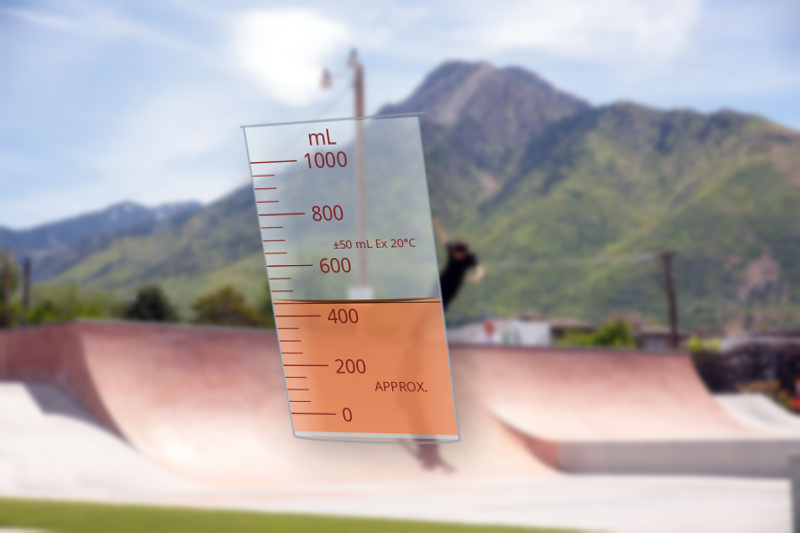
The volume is 450 mL
